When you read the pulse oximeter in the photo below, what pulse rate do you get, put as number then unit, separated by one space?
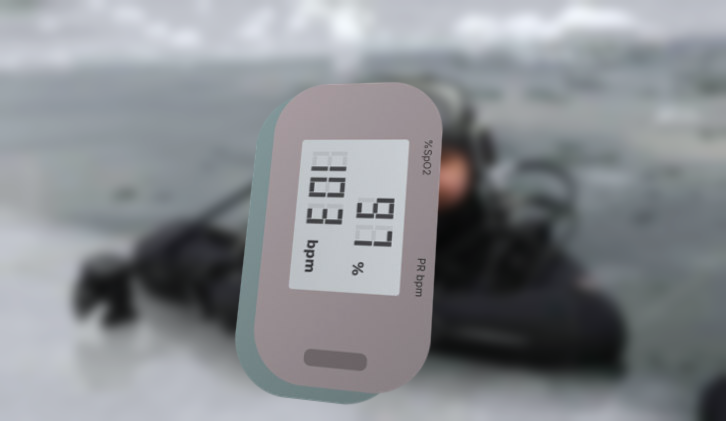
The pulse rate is 103 bpm
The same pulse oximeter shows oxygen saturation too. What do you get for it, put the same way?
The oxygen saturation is 97 %
